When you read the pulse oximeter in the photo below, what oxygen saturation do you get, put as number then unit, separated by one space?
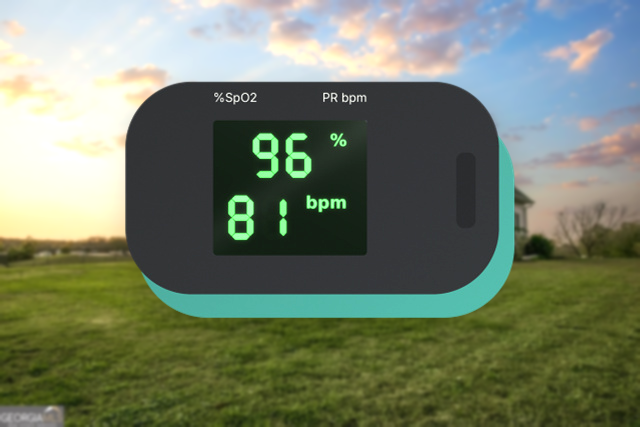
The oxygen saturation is 96 %
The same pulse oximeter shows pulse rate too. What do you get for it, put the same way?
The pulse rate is 81 bpm
